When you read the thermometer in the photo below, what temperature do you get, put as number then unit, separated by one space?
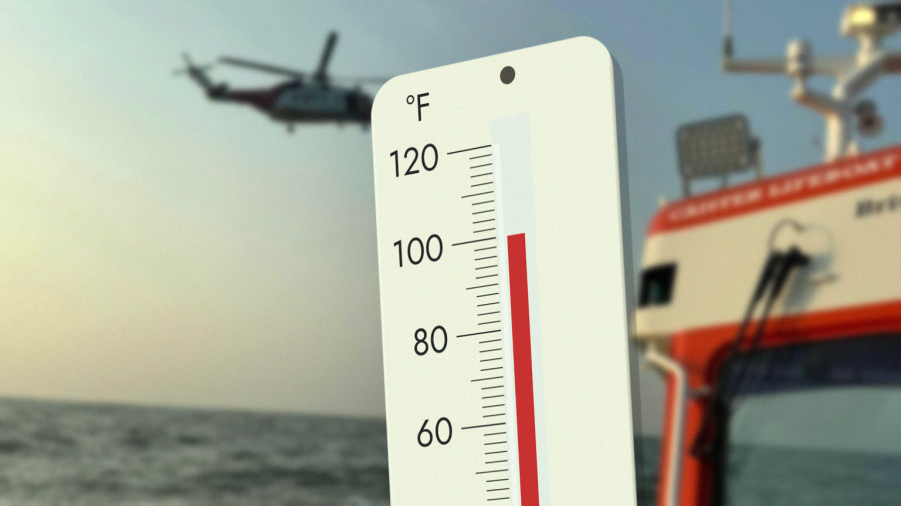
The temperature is 100 °F
